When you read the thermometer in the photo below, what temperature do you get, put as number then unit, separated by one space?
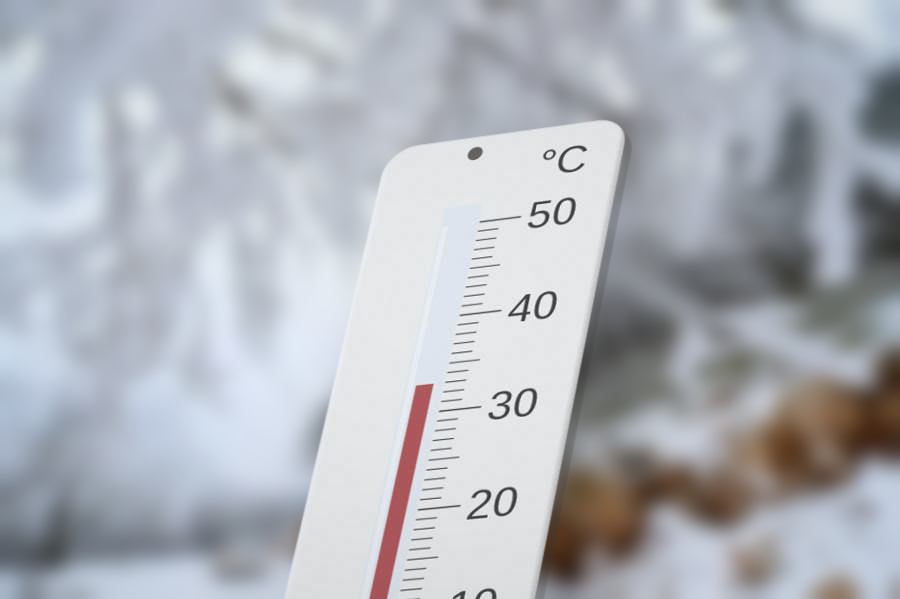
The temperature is 33 °C
